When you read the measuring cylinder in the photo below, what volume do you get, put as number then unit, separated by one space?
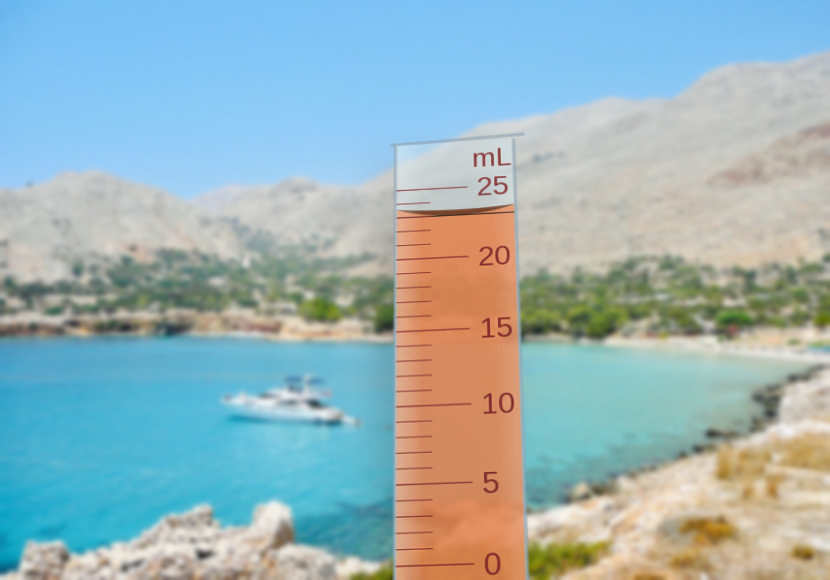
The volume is 23 mL
